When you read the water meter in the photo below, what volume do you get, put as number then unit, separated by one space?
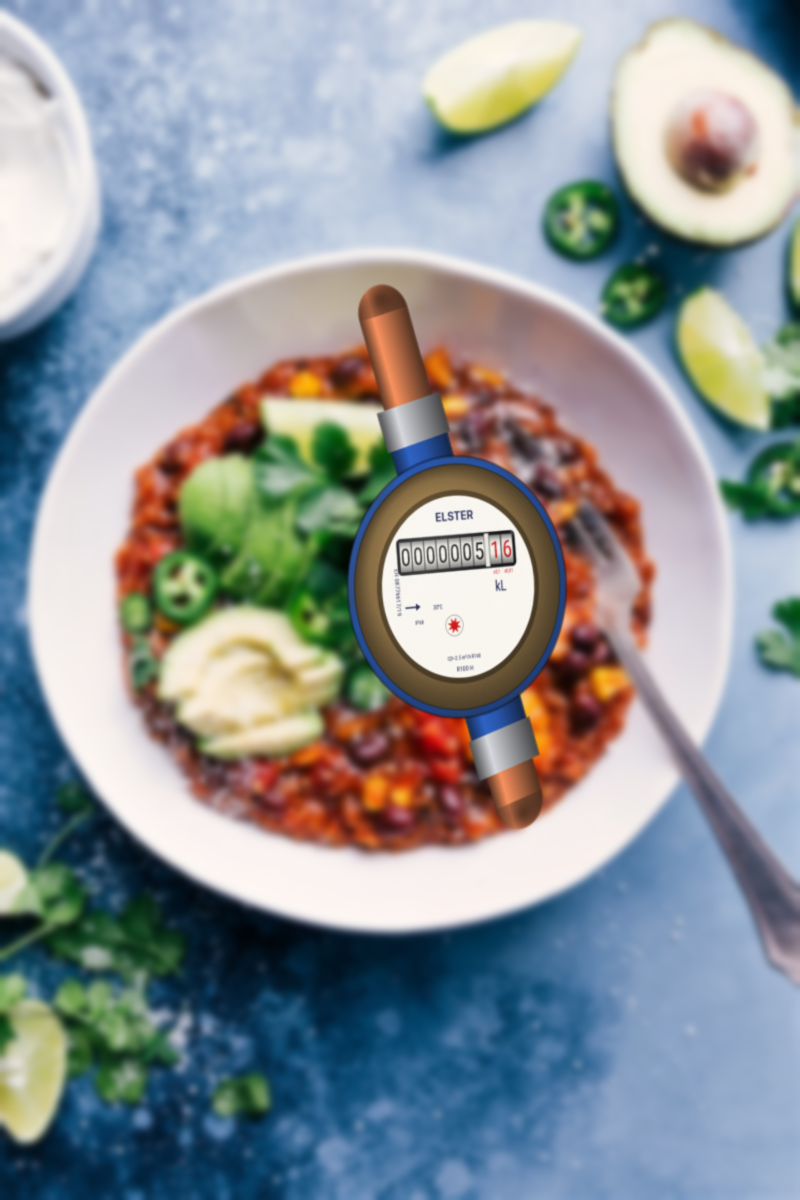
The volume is 5.16 kL
